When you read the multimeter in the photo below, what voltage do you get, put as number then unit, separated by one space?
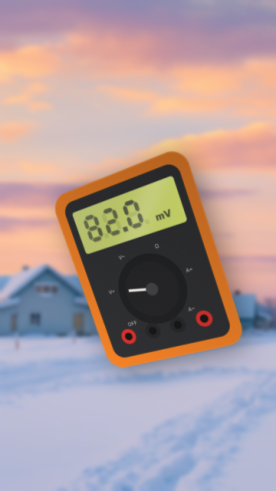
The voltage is 82.0 mV
